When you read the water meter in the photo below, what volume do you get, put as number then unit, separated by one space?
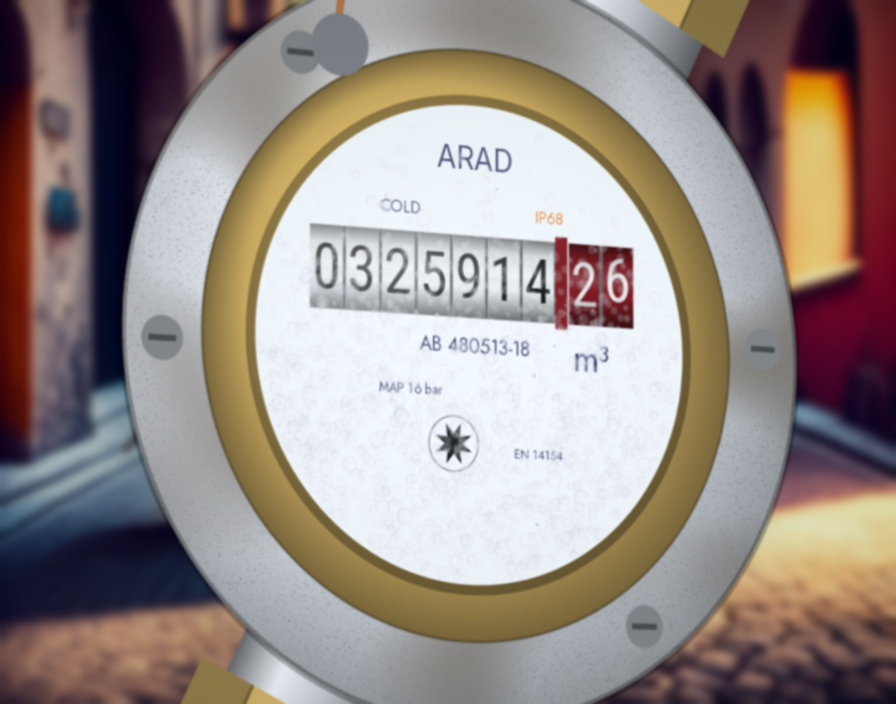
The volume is 325914.26 m³
